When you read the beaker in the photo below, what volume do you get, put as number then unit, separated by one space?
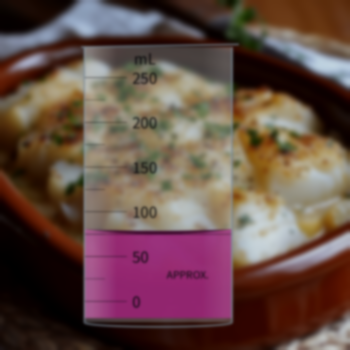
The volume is 75 mL
